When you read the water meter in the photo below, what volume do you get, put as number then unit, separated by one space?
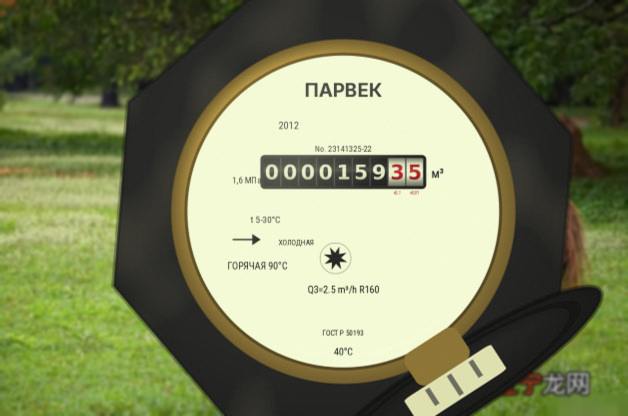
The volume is 159.35 m³
